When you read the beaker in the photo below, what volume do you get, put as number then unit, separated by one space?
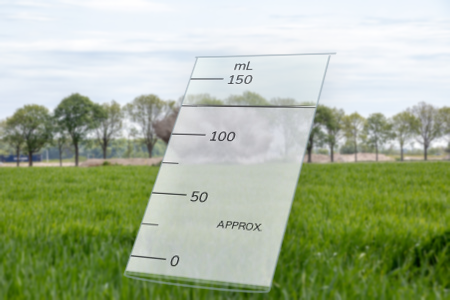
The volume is 125 mL
